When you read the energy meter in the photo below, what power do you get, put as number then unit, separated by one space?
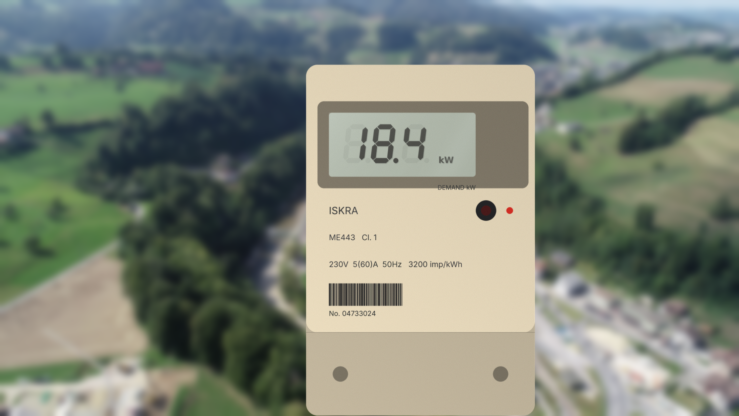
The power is 18.4 kW
